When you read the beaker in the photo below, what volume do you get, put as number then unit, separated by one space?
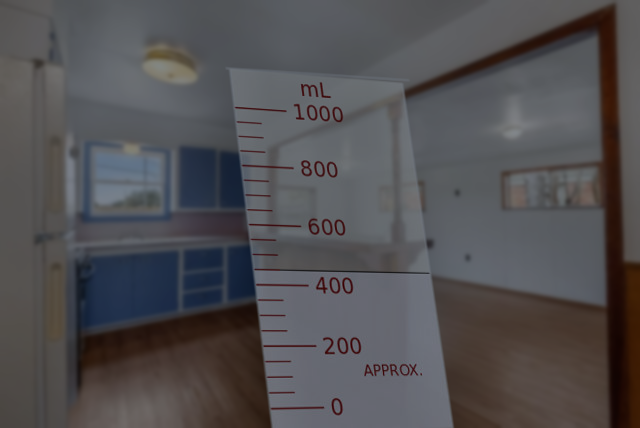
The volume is 450 mL
